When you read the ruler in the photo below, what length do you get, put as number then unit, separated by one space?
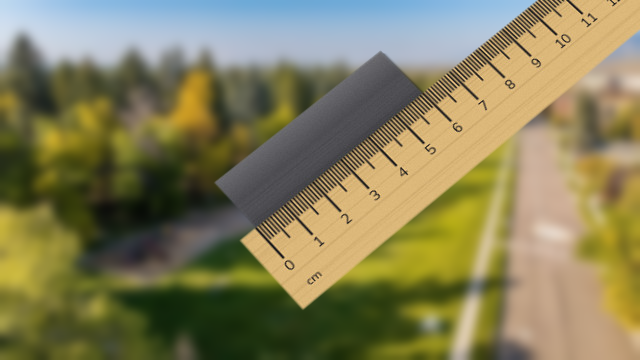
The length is 6 cm
